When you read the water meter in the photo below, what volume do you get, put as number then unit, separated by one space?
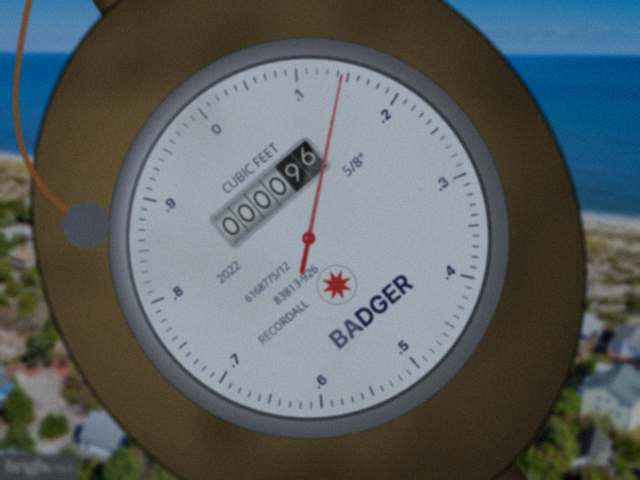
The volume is 96.14 ft³
